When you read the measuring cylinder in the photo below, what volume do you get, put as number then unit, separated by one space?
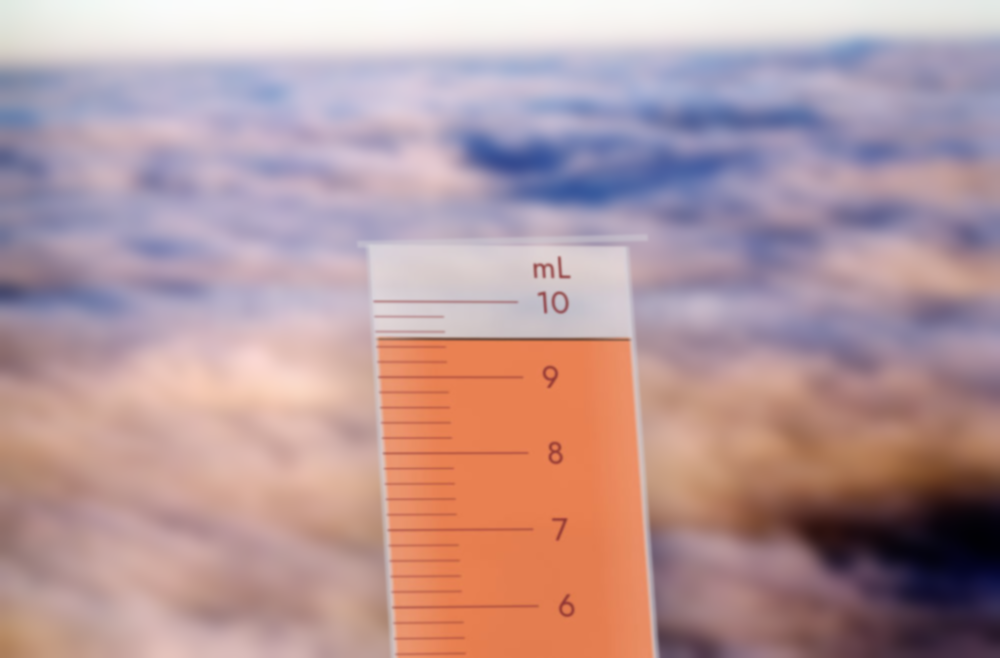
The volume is 9.5 mL
